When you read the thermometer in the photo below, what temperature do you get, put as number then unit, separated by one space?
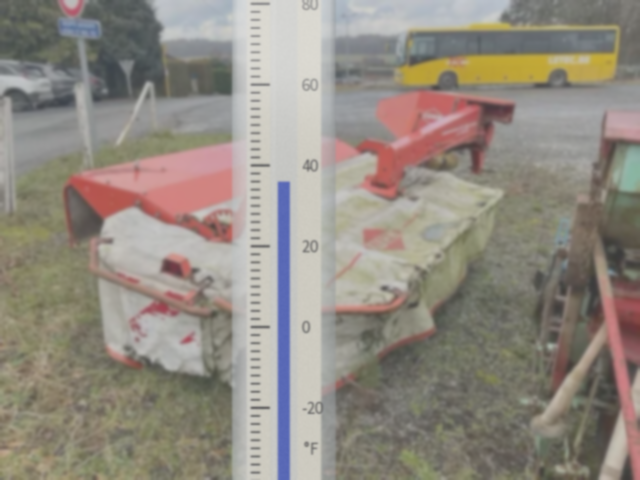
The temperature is 36 °F
